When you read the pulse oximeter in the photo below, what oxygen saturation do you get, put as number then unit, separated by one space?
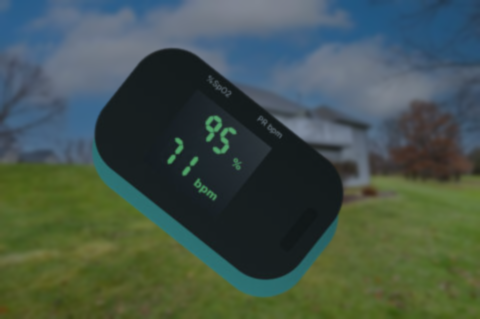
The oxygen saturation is 95 %
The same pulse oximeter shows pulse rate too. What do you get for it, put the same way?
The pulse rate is 71 bpm
